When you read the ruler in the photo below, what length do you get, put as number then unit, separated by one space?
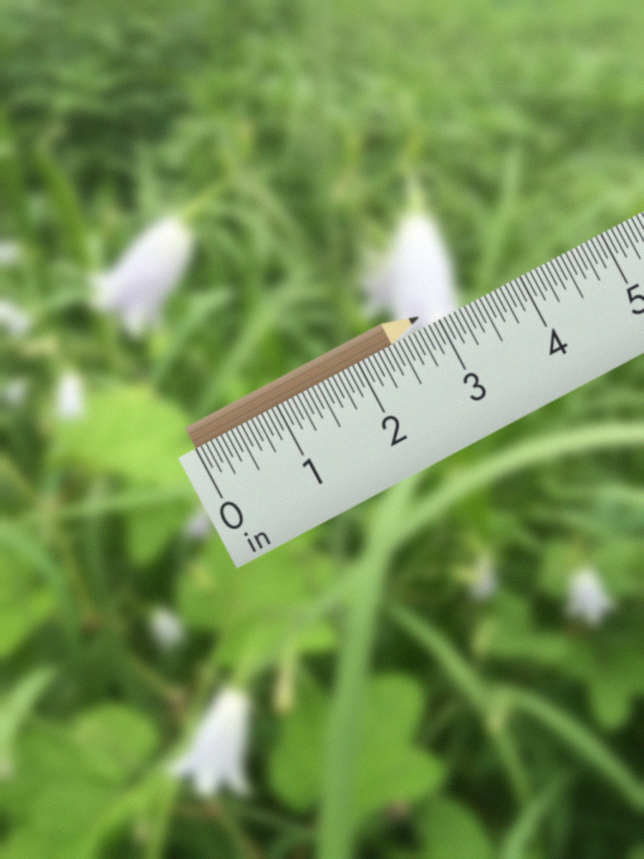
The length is 2.8125 in
